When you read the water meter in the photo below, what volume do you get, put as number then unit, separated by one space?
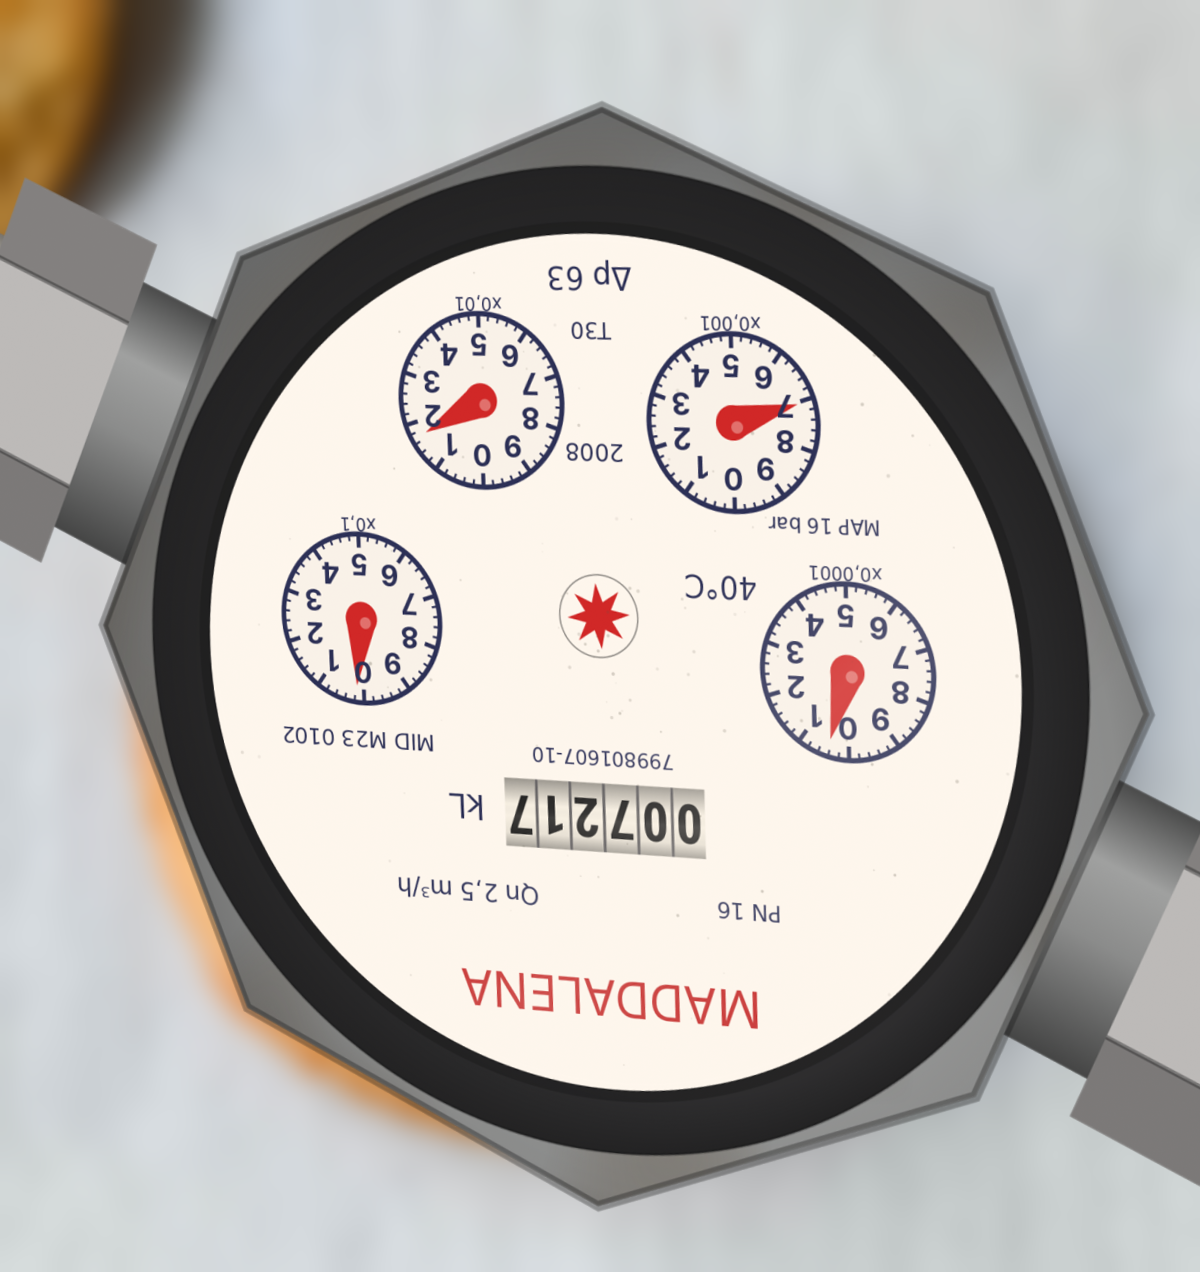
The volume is 7217.0170 kL
